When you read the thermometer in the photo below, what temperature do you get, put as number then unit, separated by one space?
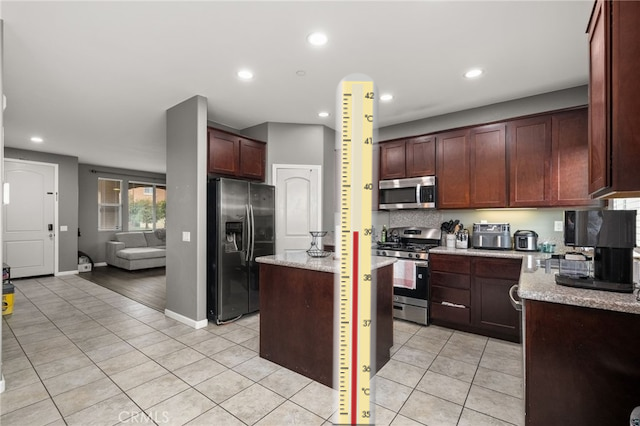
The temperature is 39 °C
